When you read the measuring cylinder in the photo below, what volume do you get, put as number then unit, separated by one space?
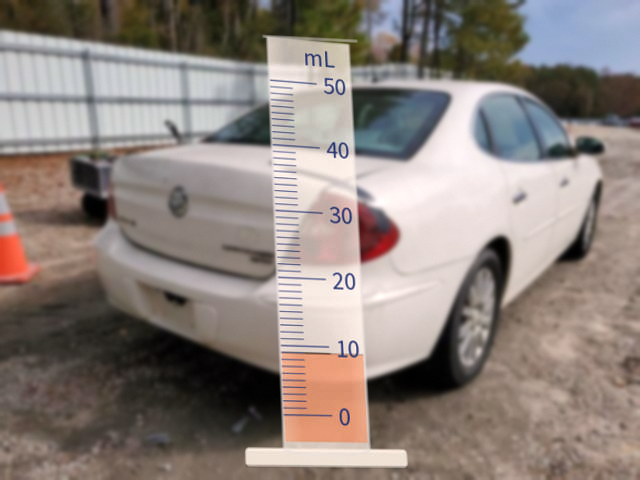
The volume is 9 mL
